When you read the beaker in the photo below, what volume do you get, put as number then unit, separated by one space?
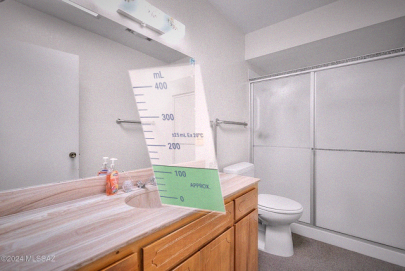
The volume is 125 mL
